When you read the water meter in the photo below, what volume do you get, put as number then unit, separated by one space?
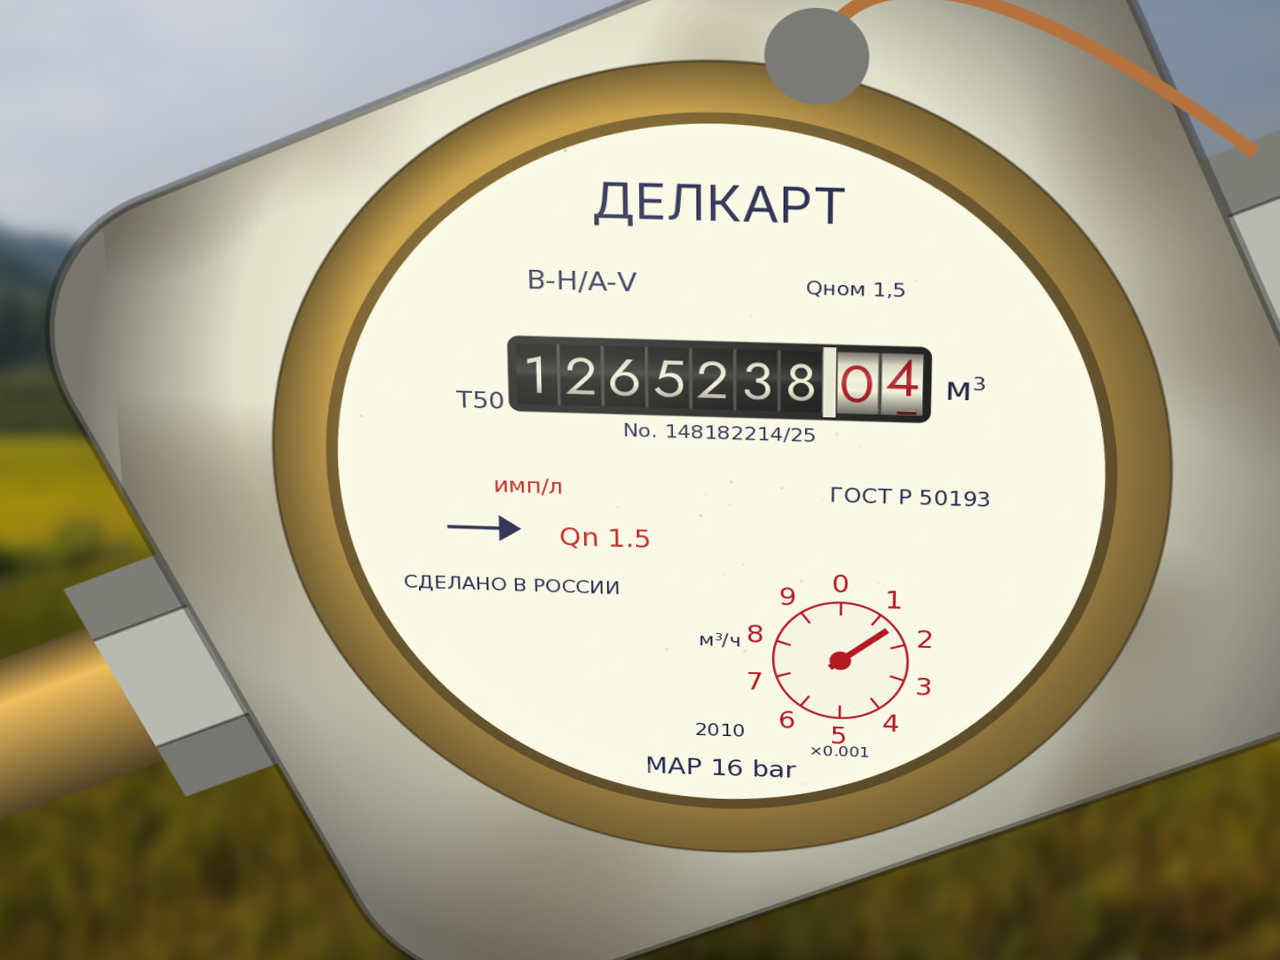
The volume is 1265238.041 m³
